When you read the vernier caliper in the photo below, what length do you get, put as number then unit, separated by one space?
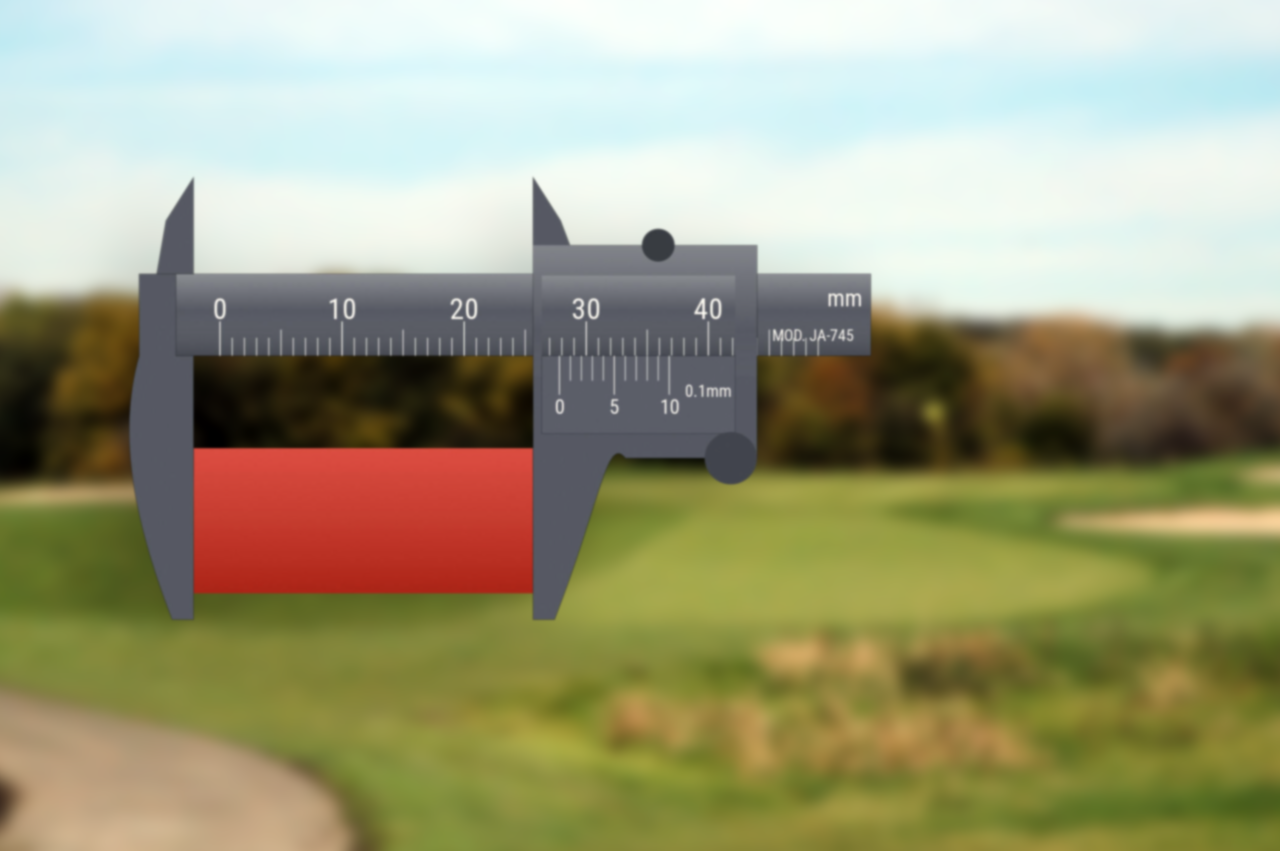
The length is 27.8 mm
